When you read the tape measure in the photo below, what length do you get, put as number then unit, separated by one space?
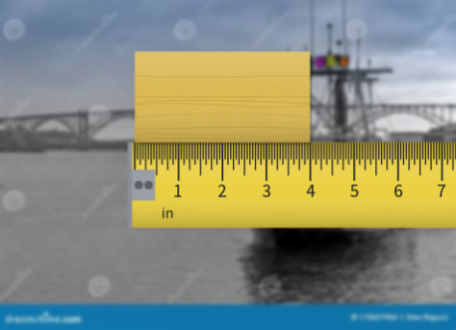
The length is 4 in
